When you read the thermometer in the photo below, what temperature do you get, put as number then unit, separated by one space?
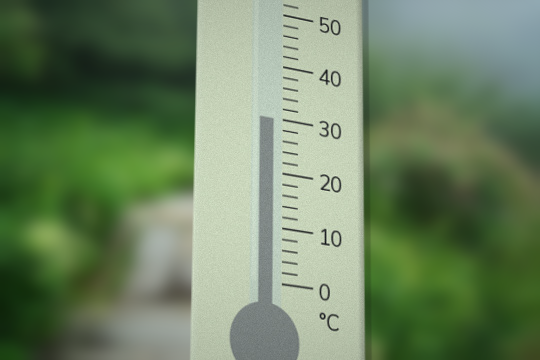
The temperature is 30 °C
